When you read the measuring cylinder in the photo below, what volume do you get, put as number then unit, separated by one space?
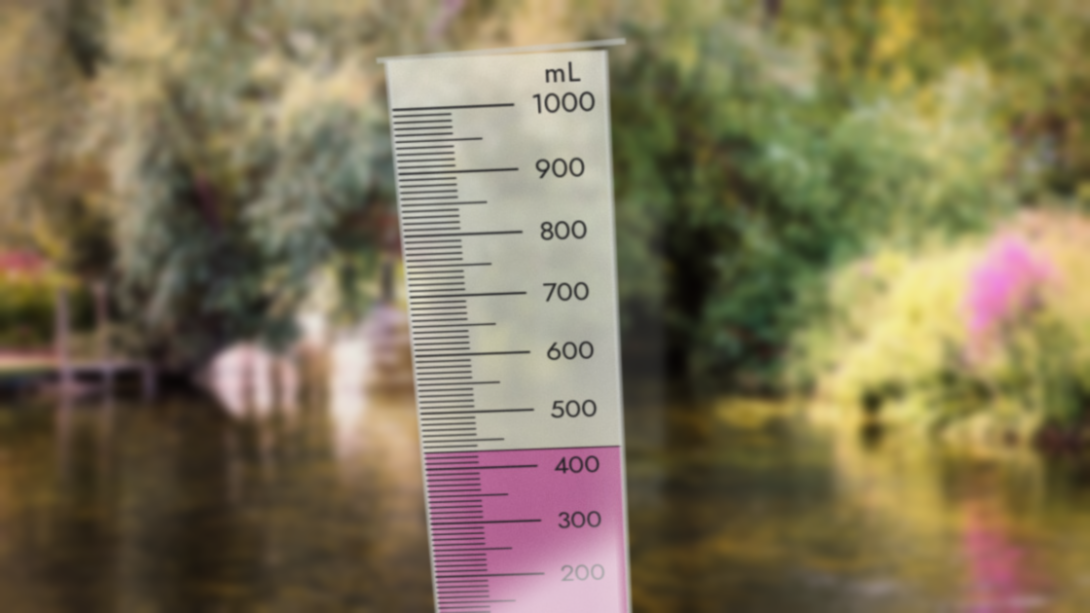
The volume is 430 mL
